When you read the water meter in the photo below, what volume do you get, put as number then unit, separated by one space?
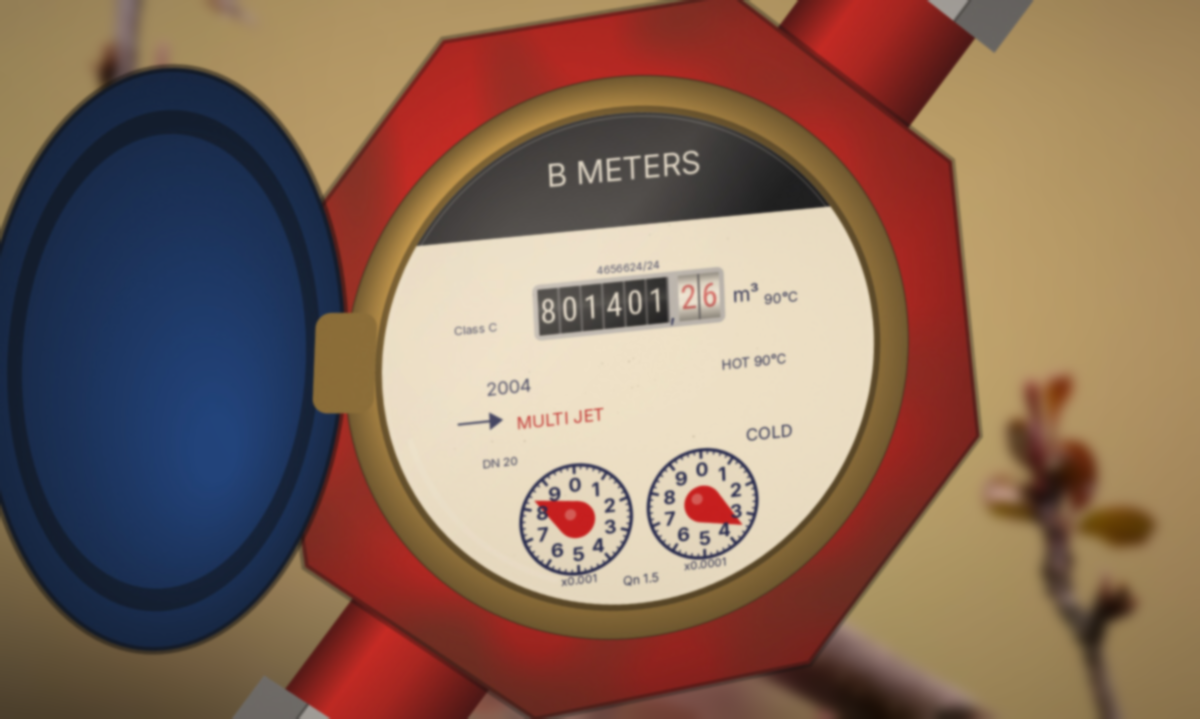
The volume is 801401.2683 m³
